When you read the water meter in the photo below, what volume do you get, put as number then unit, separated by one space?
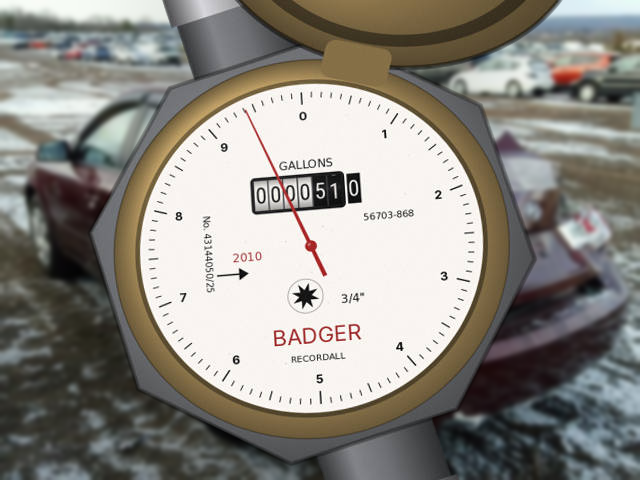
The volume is 509.4 gal
